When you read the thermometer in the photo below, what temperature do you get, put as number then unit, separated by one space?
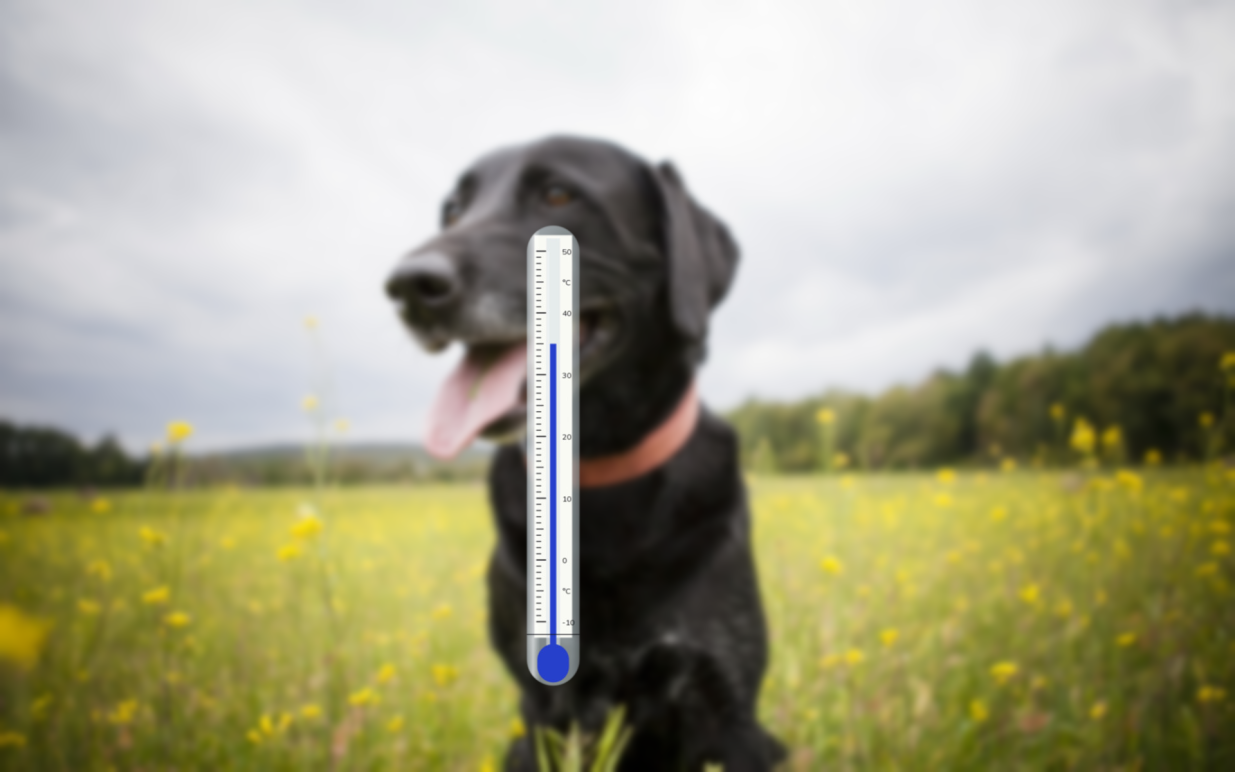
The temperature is 35 °C
